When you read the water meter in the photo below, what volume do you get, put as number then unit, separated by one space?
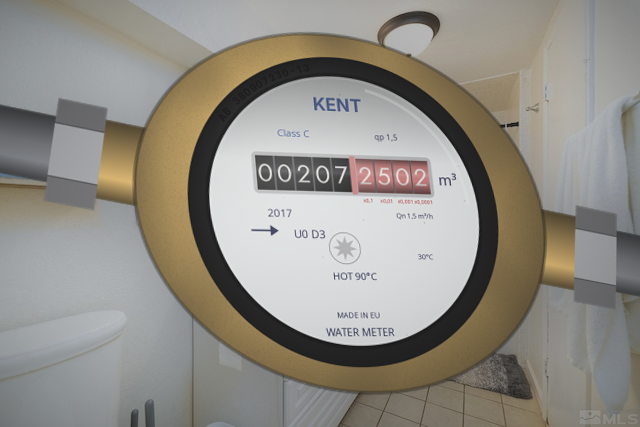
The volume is 207.2502 m³
